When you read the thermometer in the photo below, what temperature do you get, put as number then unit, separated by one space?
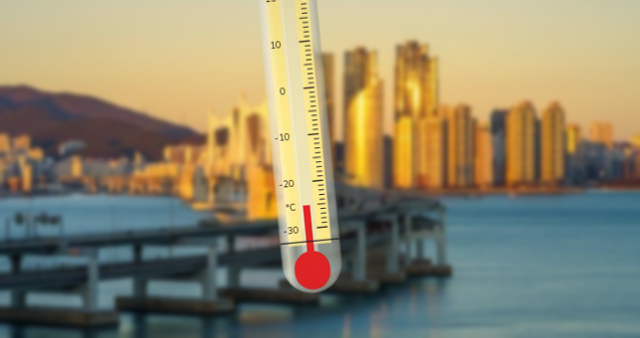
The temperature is -25 °C
